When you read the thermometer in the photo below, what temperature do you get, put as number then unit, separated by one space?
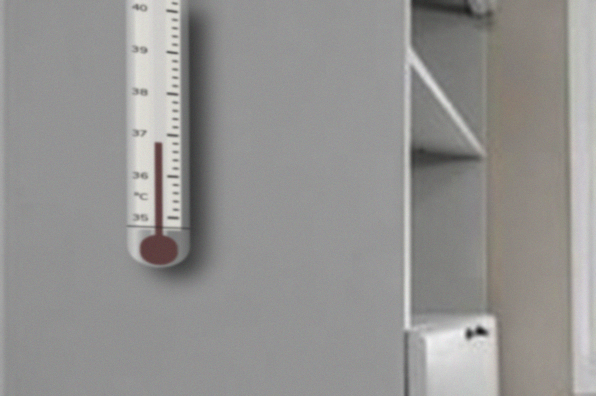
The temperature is 36.8 °C
